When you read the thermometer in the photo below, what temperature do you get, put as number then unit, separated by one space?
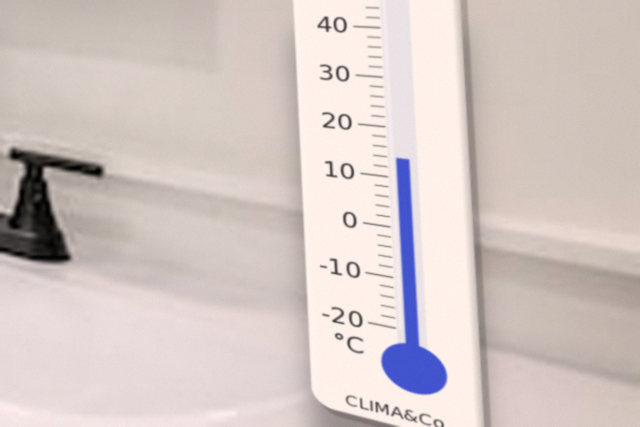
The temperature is 14 °C
